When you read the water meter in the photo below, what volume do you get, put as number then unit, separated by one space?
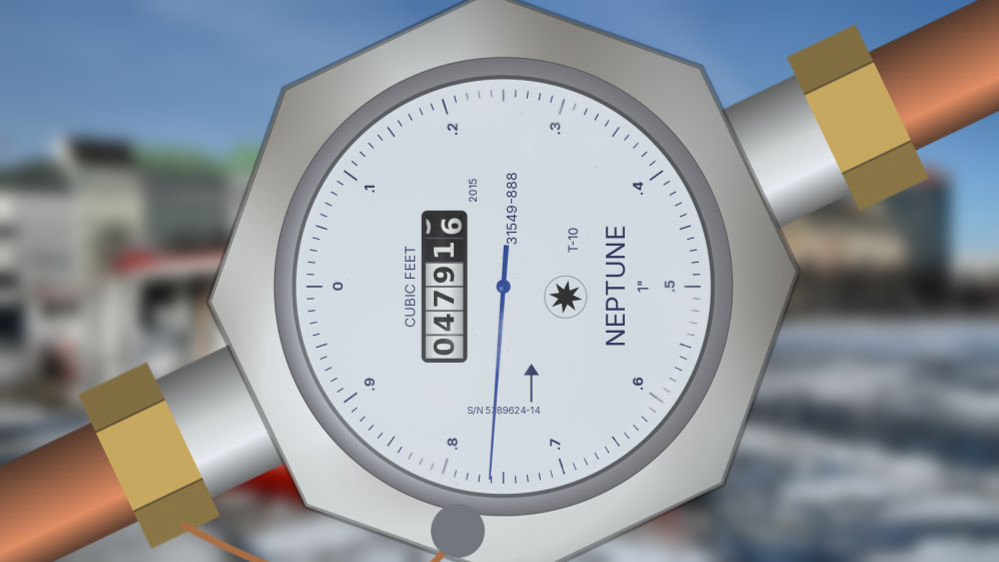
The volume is 47915.76 ft³
